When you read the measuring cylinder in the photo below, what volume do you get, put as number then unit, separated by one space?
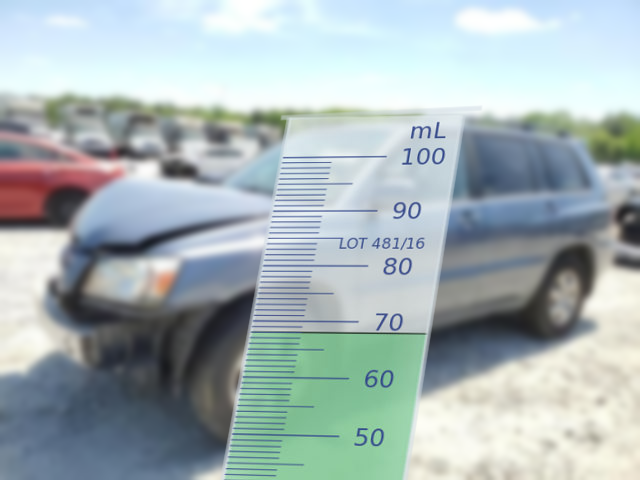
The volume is 68 mL
